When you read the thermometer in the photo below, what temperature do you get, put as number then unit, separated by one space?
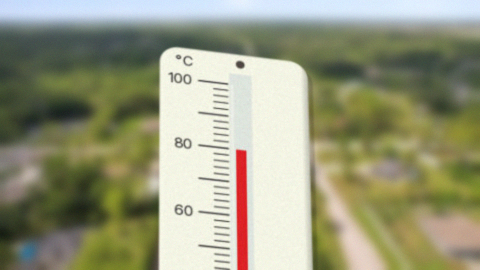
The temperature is 80 °C
